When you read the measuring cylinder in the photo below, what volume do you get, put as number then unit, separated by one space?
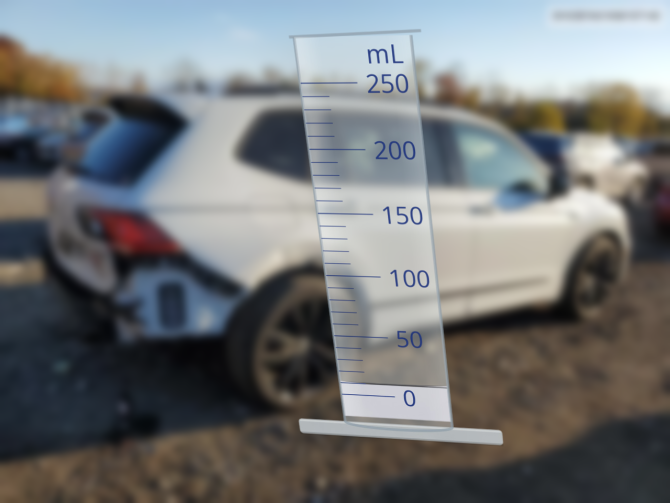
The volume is 10 mL
